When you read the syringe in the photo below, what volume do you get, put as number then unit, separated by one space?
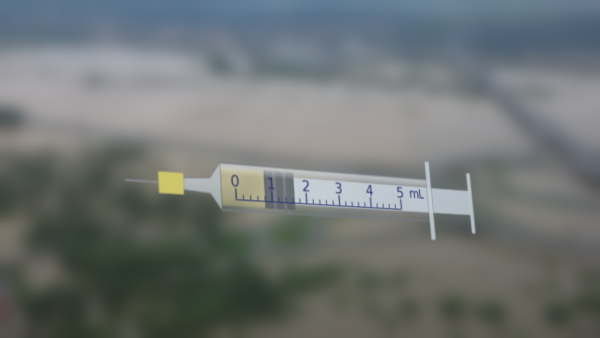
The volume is 0.8 mL
